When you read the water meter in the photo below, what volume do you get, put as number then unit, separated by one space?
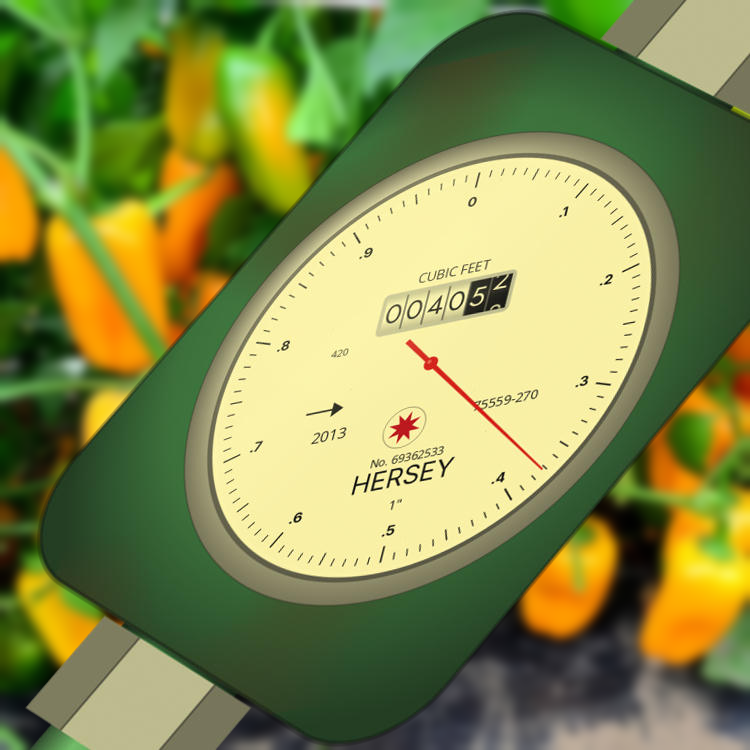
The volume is 4052.37 ft³
